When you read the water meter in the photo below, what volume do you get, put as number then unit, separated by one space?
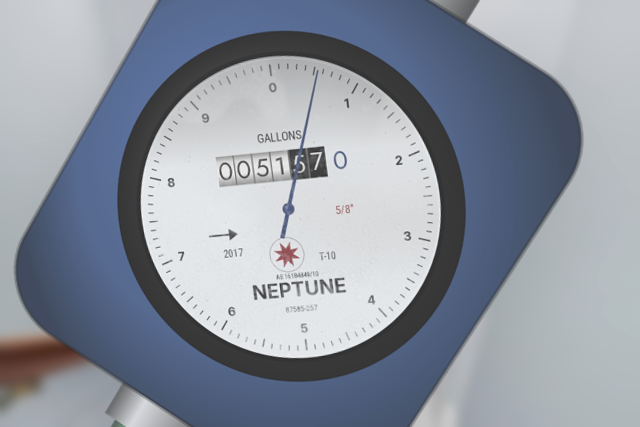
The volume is 51570.5 gal
